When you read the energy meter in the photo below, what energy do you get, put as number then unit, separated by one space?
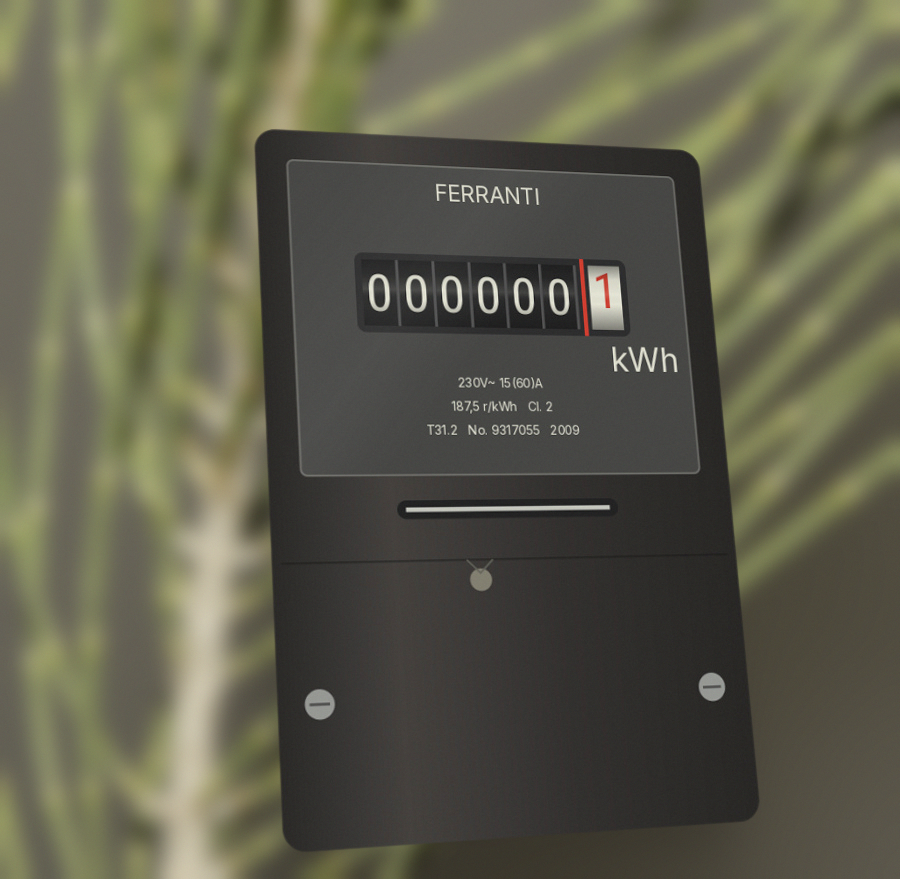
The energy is 0.1 kWh
